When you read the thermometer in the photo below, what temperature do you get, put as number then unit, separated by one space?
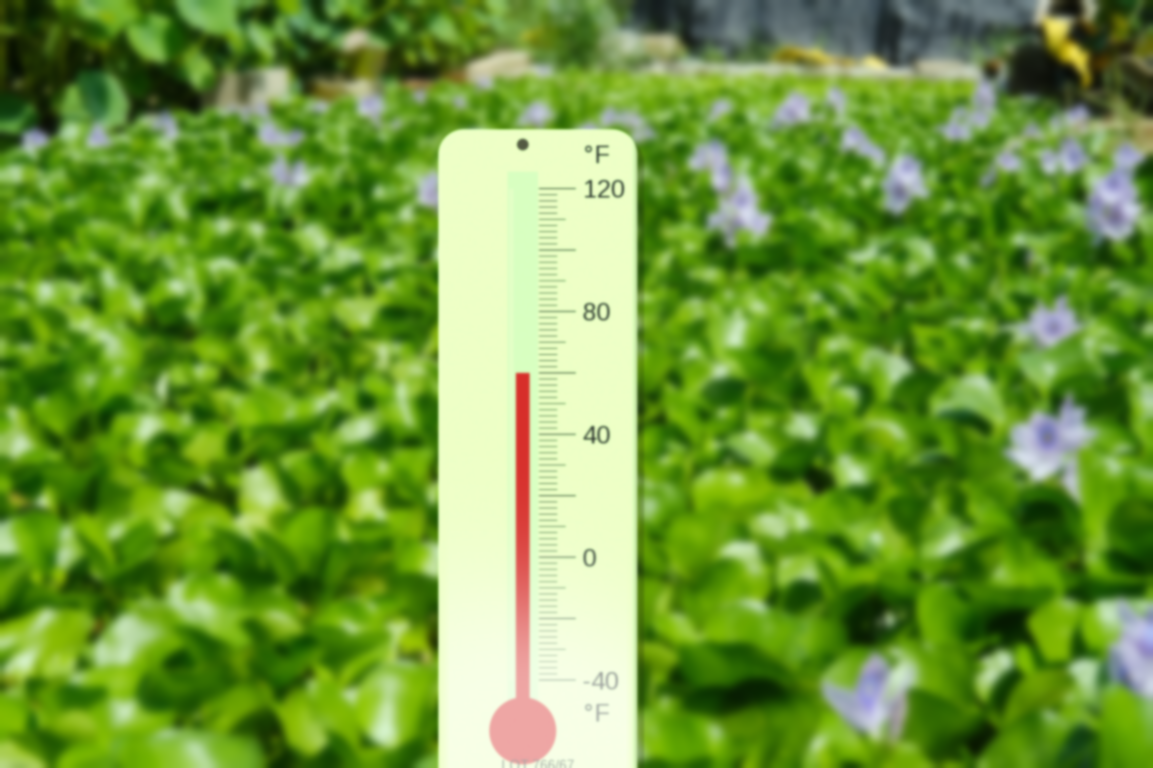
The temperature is 60 °F
